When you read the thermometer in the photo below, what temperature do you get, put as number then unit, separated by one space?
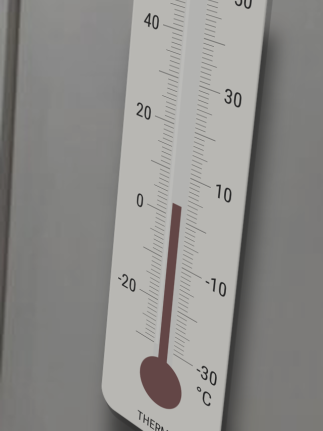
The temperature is 3 °C
